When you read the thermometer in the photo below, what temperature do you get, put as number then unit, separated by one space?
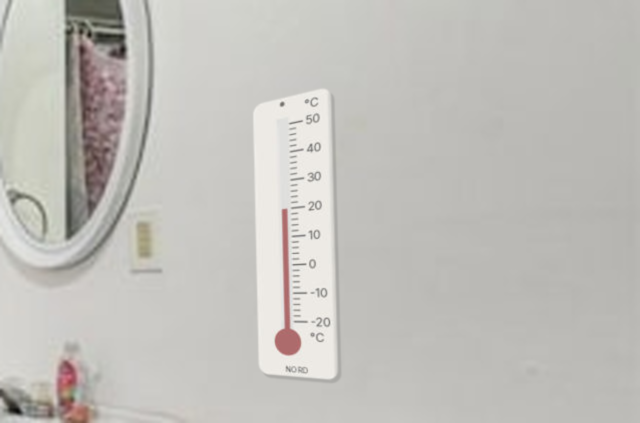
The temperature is 20 °C
